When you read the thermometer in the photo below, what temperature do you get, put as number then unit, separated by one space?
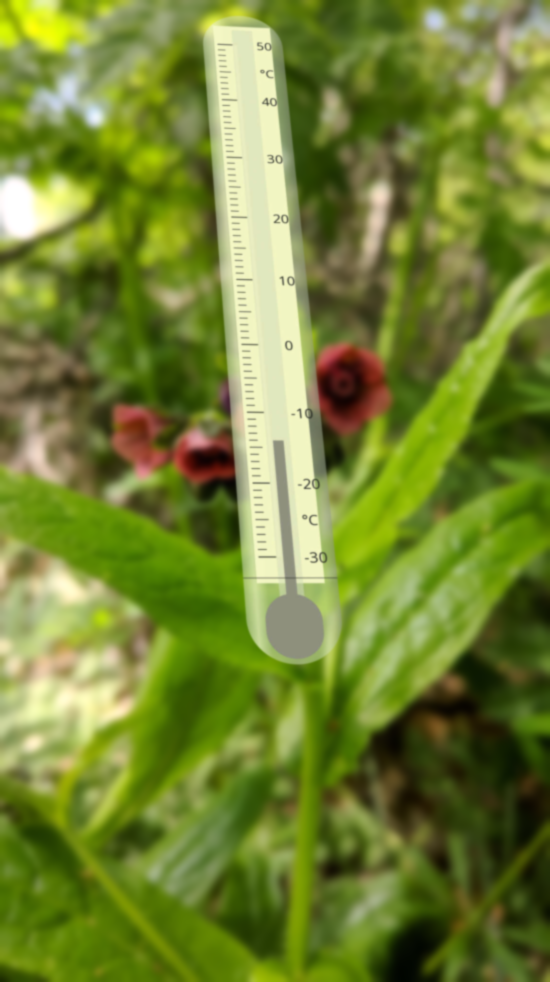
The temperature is -14 °C
